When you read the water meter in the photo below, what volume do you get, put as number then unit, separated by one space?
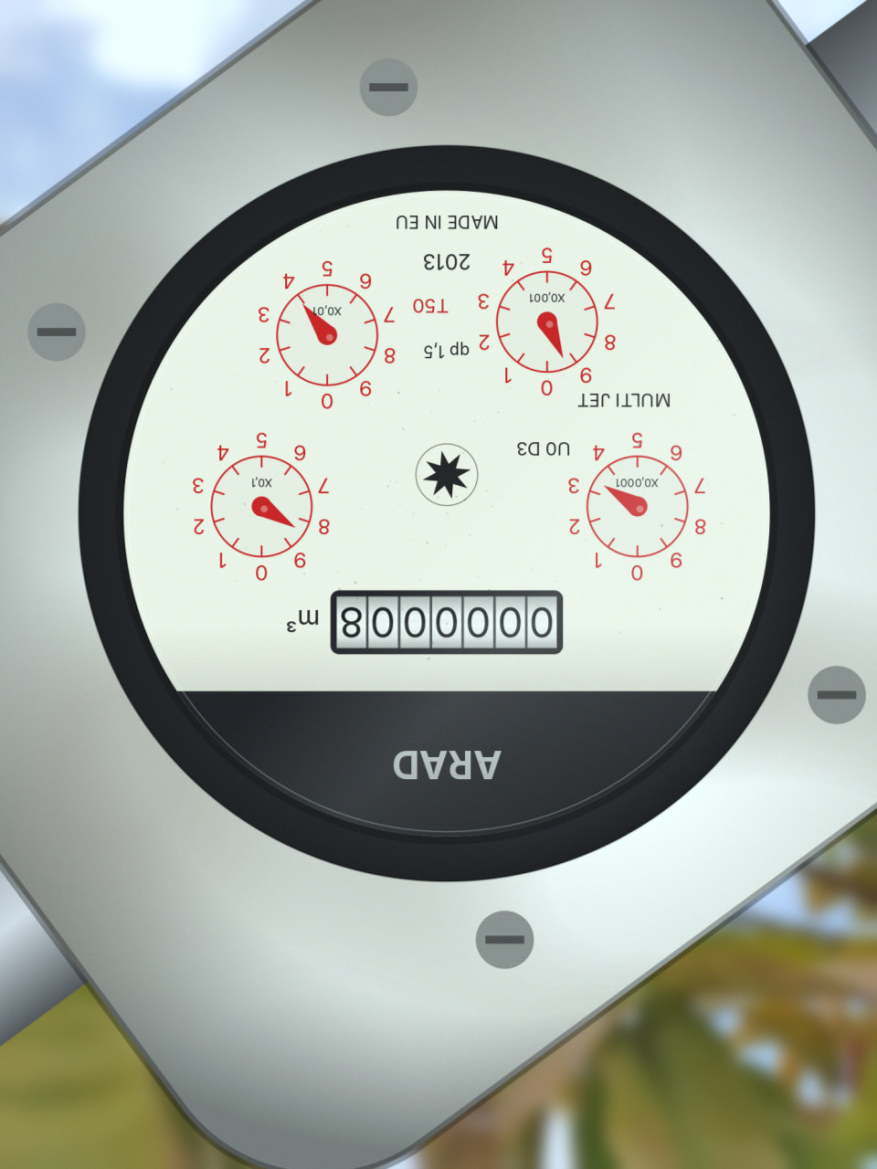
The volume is 8.8393 m³
